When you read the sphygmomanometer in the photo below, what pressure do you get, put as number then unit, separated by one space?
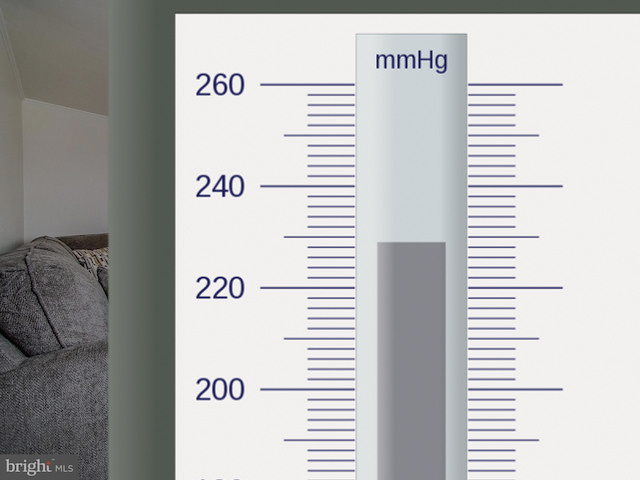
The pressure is 229 mmHg
